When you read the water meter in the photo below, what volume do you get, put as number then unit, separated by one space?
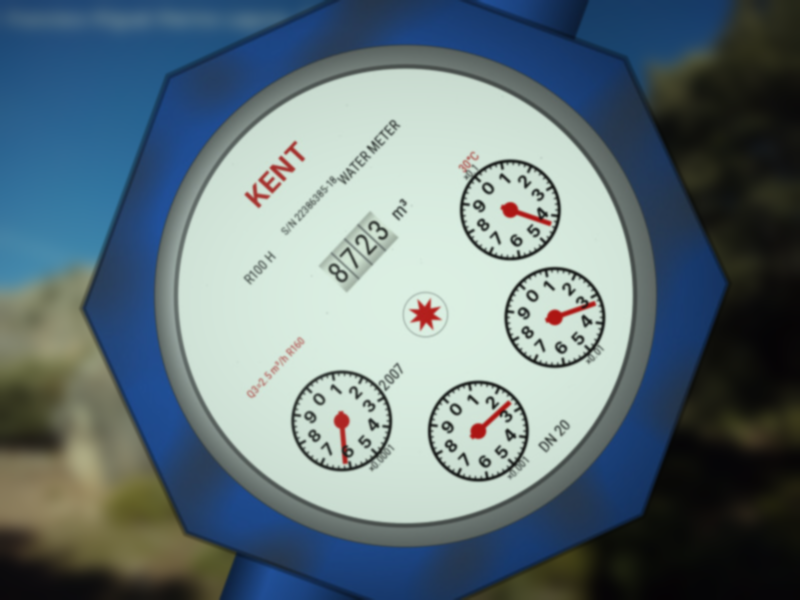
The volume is 8723.4326 m³
